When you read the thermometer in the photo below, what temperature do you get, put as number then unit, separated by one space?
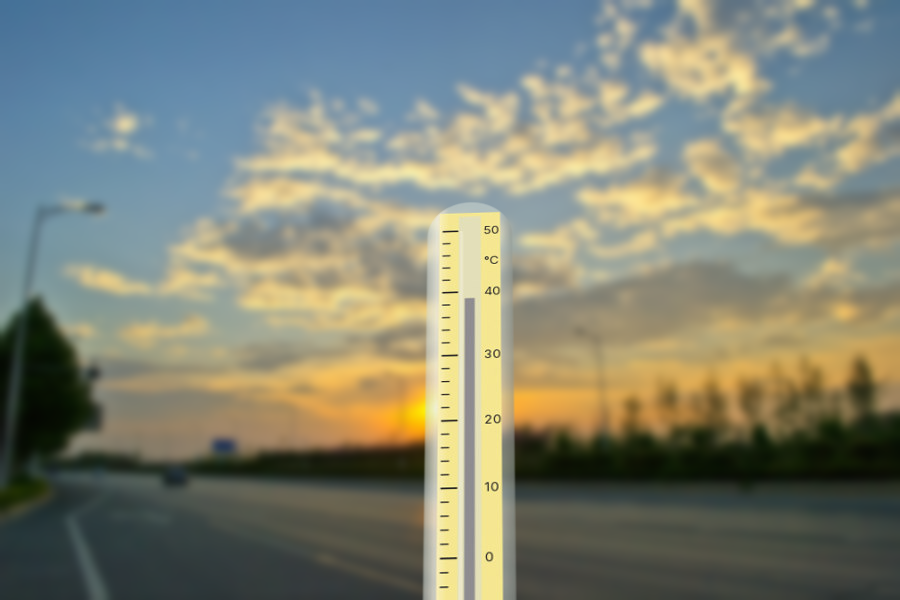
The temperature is 39 °C
